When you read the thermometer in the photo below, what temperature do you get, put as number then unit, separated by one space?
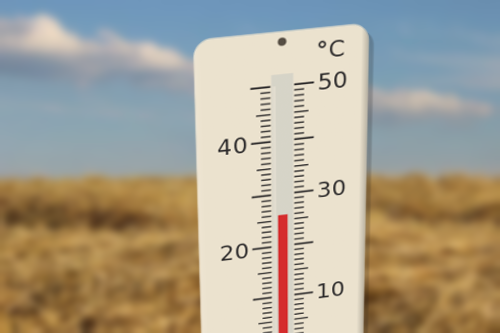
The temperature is 26 °C
